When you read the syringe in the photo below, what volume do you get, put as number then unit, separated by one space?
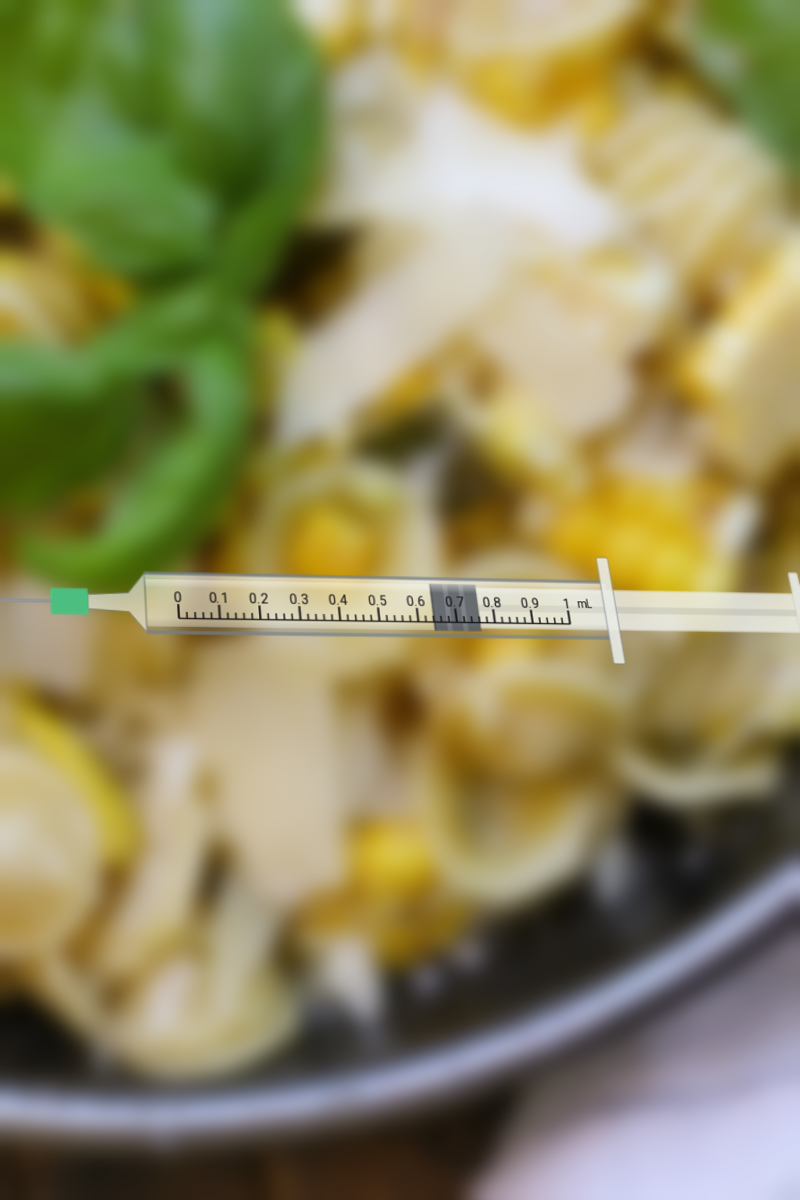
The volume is 0.64 mL
